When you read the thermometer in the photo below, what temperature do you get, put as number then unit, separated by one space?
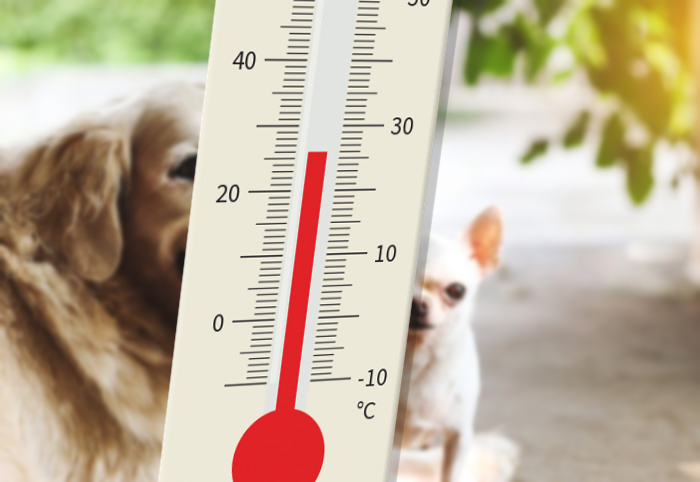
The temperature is 26 °C
